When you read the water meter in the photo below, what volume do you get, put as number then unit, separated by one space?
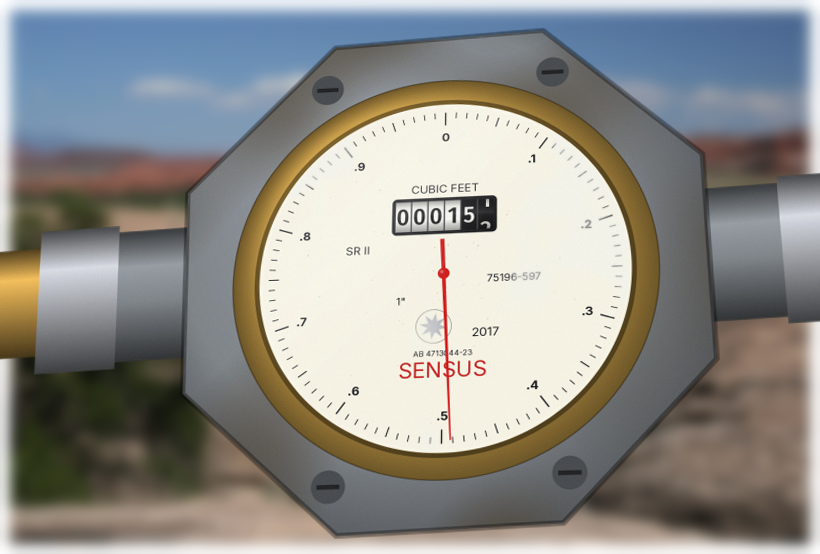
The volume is 151.49 ft³
